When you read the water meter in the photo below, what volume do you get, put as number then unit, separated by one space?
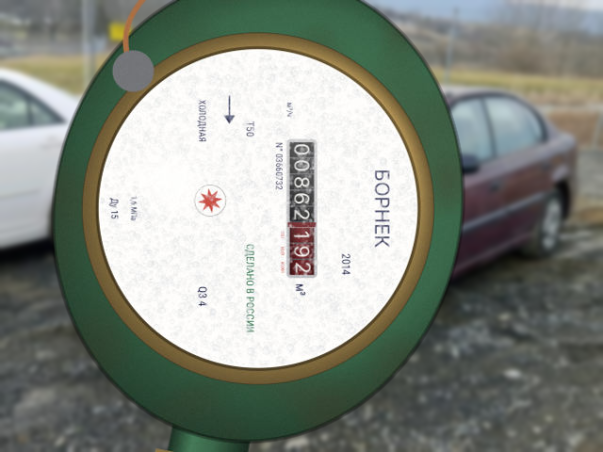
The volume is 862.192 m³
